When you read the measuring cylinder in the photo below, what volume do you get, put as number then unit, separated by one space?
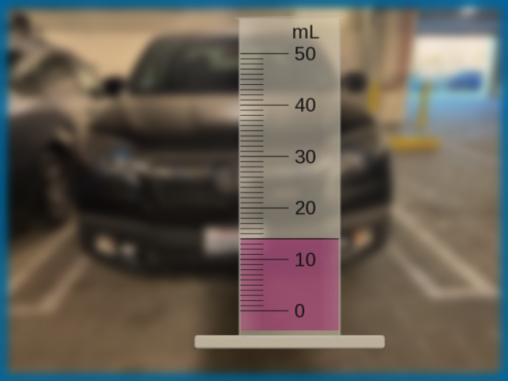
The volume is 14 mL
